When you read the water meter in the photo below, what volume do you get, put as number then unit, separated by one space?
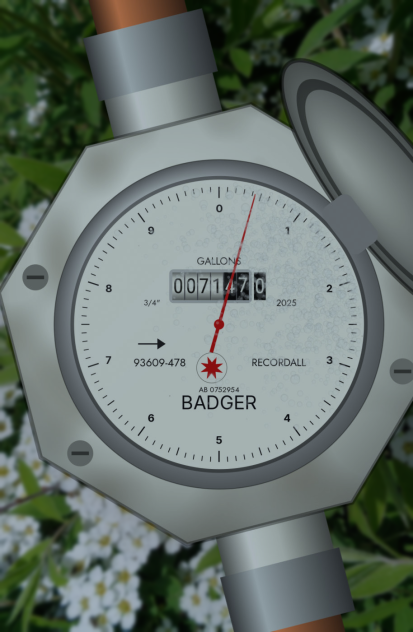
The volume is 71470.4 gal
